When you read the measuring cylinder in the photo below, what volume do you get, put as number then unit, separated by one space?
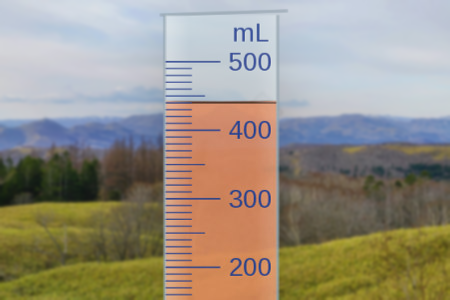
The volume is 440 mL
